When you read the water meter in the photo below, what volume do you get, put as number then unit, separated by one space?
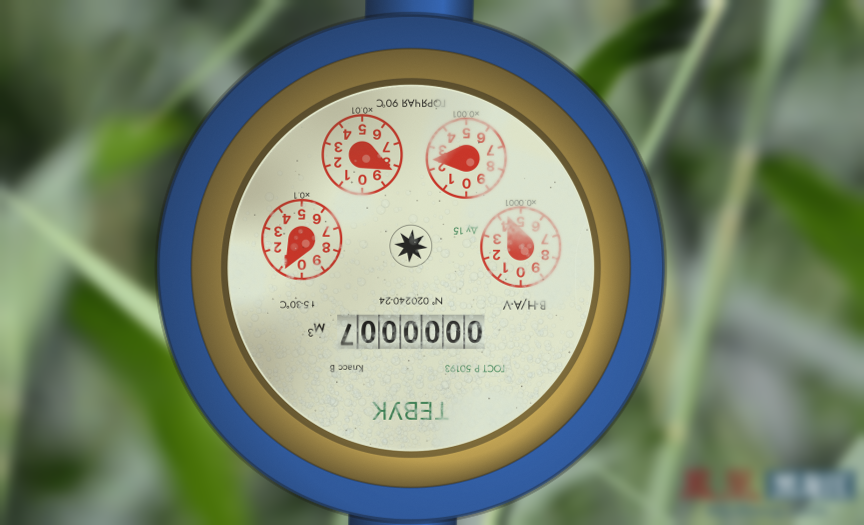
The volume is 7.0824 m³
